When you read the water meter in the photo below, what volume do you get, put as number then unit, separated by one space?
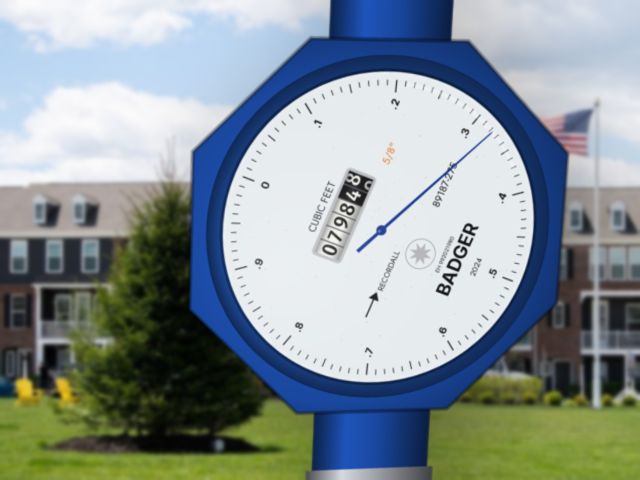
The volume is 79848.32 ft³
